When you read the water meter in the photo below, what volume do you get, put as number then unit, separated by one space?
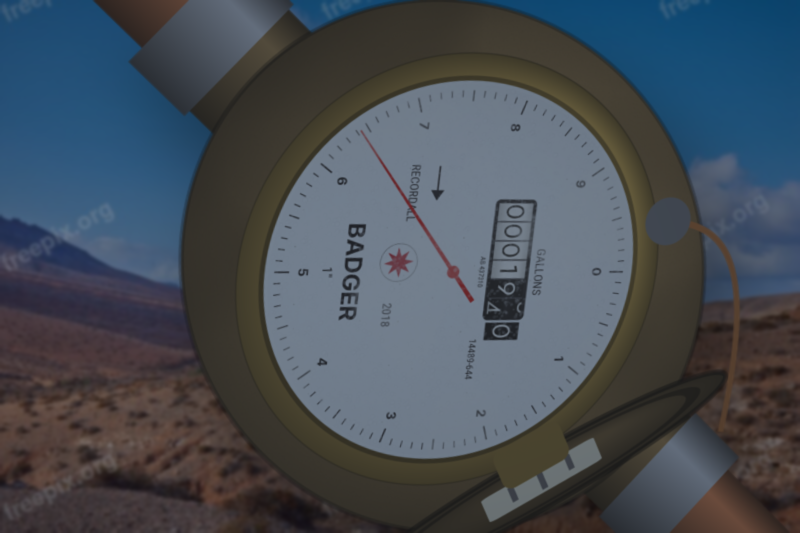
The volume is 1936.4 gal
